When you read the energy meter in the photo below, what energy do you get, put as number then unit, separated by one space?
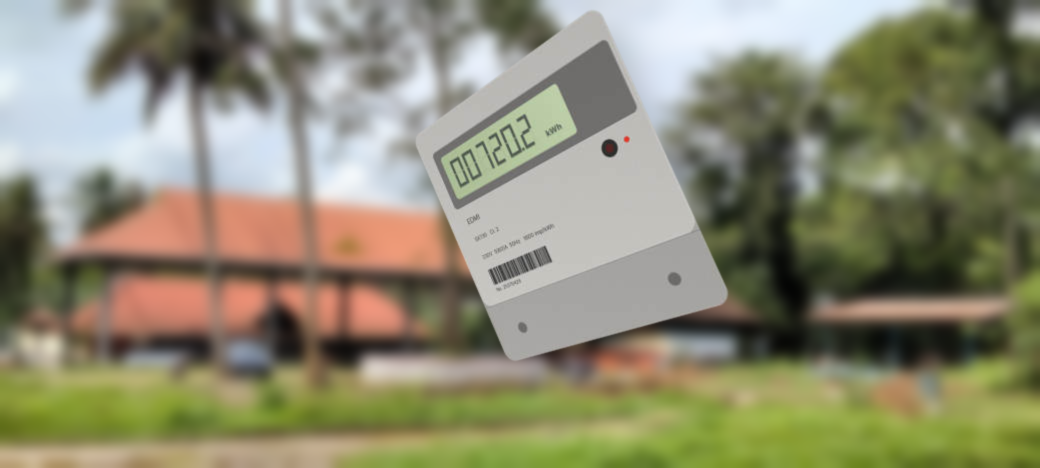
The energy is 720.2 kWh
